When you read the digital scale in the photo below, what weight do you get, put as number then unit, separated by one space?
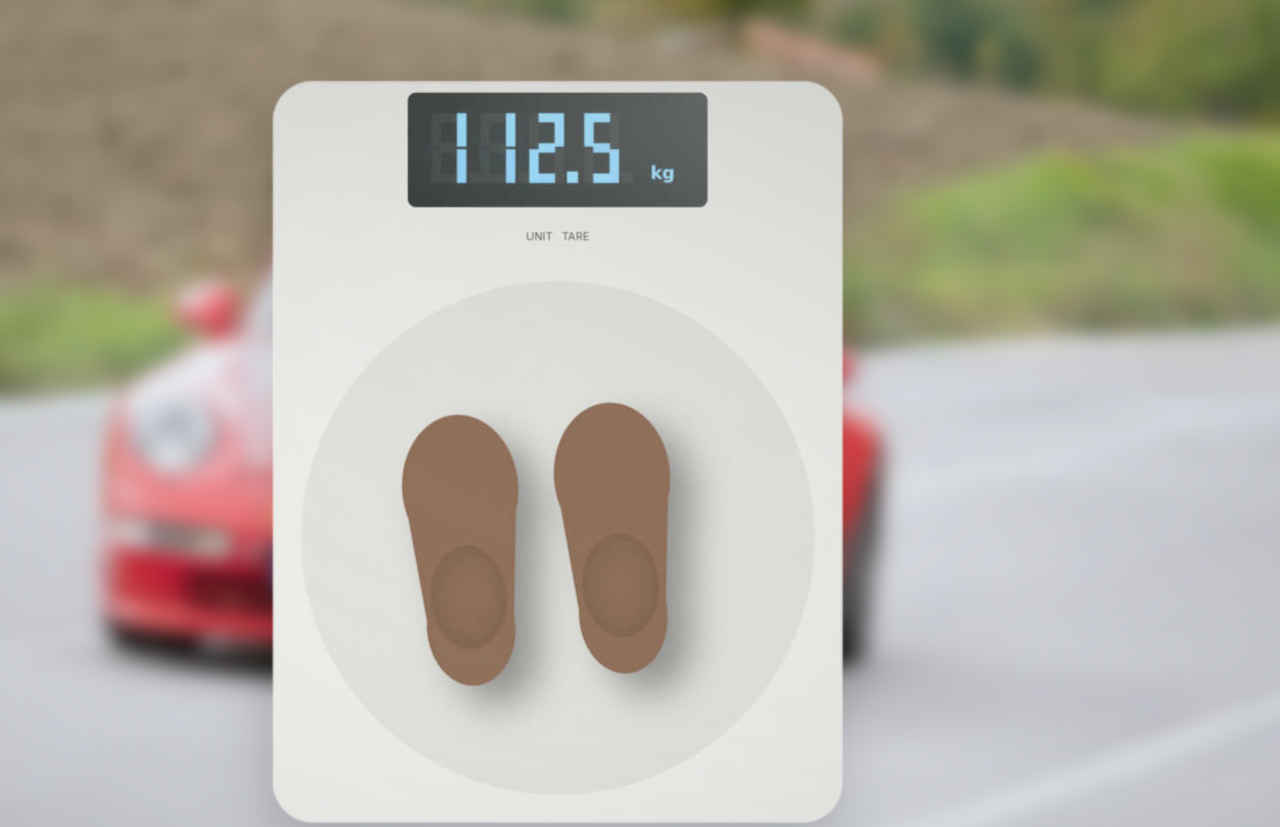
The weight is 112.5 kg
